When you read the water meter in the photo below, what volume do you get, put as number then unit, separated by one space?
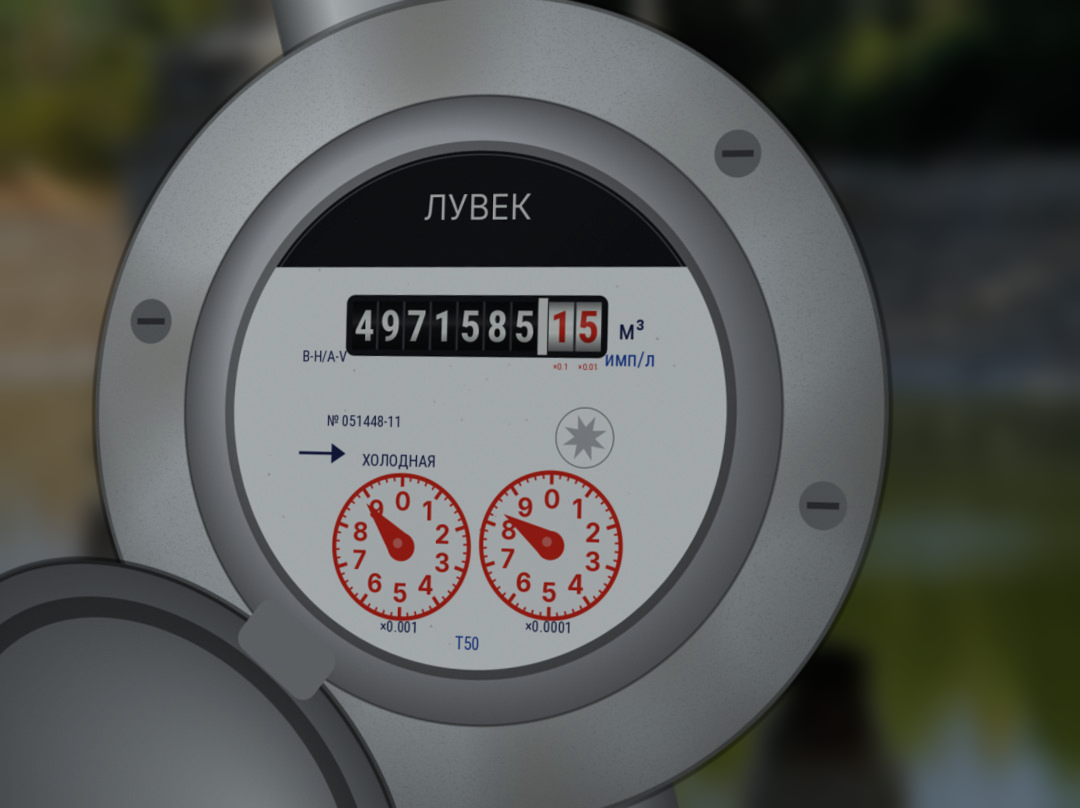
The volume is 4971585.1588 m³
